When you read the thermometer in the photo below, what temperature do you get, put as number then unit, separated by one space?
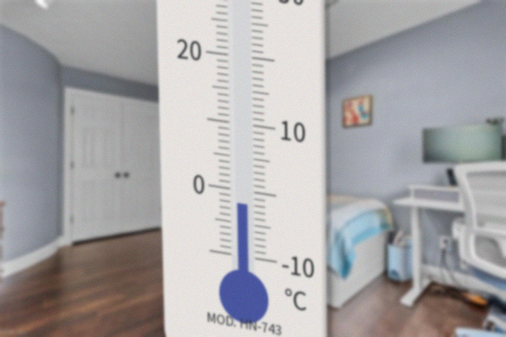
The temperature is -2 °C
